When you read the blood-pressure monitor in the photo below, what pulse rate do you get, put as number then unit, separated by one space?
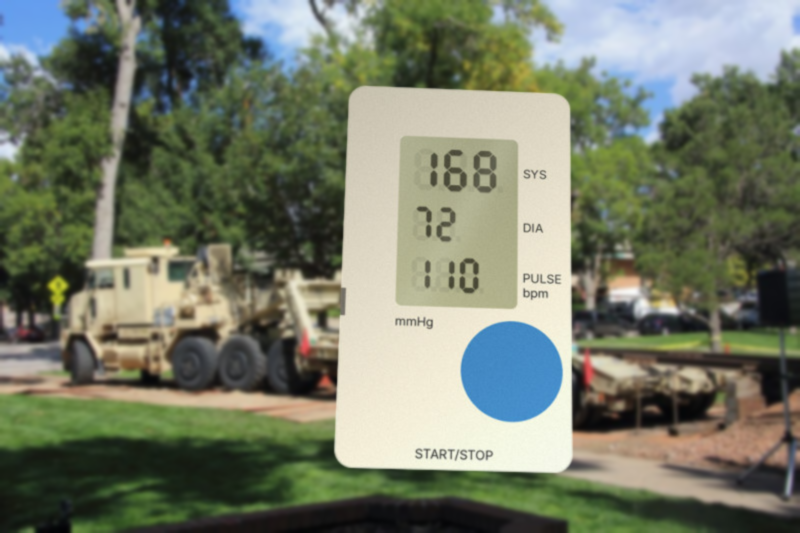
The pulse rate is 110 bpm
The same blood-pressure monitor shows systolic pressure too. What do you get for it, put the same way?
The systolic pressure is 168 mmHg
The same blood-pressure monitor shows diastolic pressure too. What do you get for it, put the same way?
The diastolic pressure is 72 mmHg
